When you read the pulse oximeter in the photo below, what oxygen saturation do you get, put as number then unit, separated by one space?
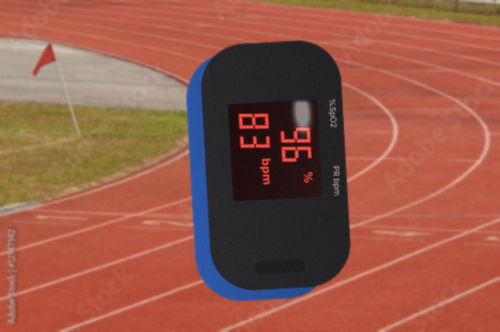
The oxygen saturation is 96 %
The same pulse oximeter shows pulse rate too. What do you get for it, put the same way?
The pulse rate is 83 bpm
